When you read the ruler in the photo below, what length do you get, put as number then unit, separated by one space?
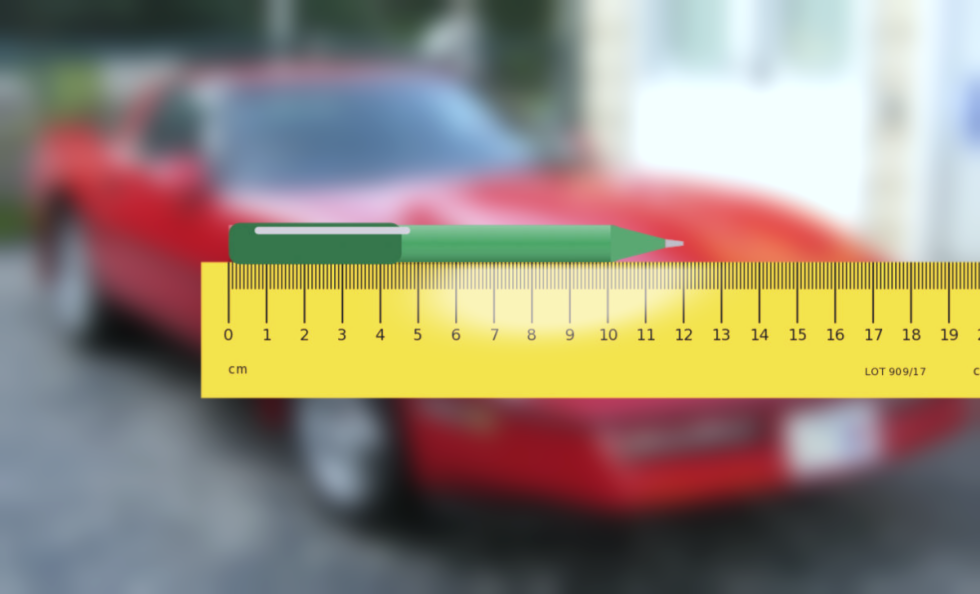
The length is 12 cm
